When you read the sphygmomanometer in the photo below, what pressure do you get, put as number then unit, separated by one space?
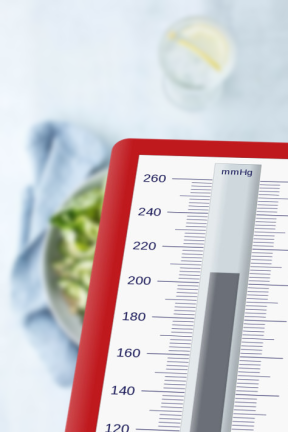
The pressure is 206 mmHg
